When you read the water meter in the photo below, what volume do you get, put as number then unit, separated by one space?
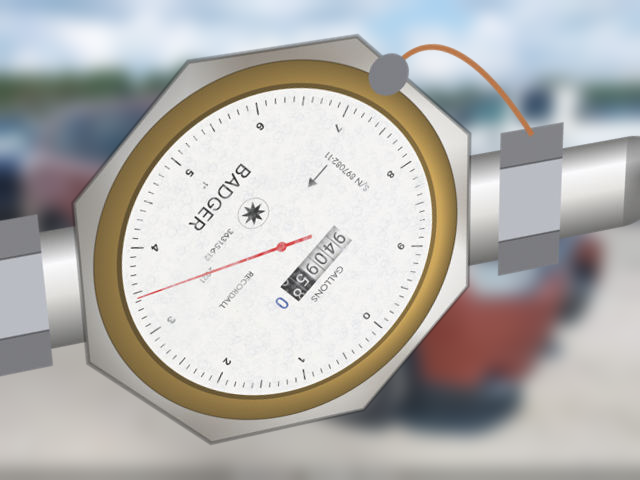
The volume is 9409583.4 gal
